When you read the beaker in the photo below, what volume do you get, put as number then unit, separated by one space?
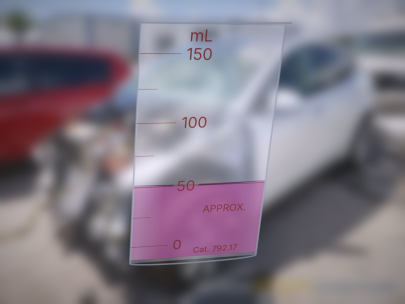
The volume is 50 mL
